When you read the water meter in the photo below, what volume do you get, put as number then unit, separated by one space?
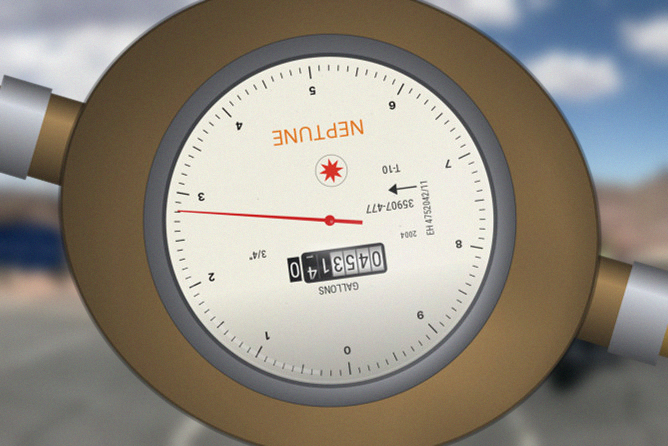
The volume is 453142.8 gal
